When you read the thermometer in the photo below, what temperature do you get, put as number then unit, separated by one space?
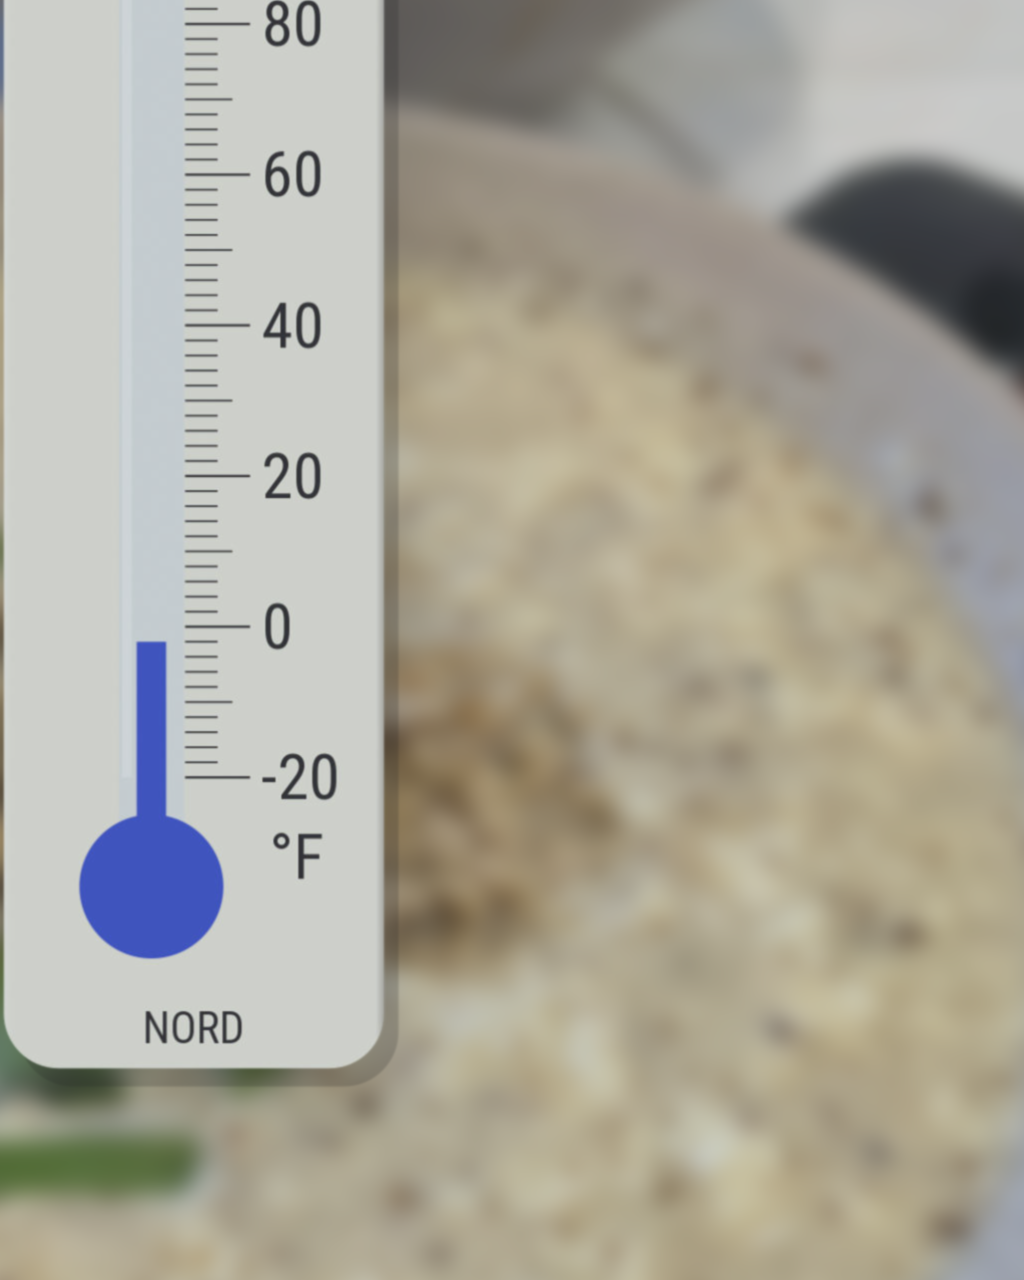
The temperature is -2 °F
